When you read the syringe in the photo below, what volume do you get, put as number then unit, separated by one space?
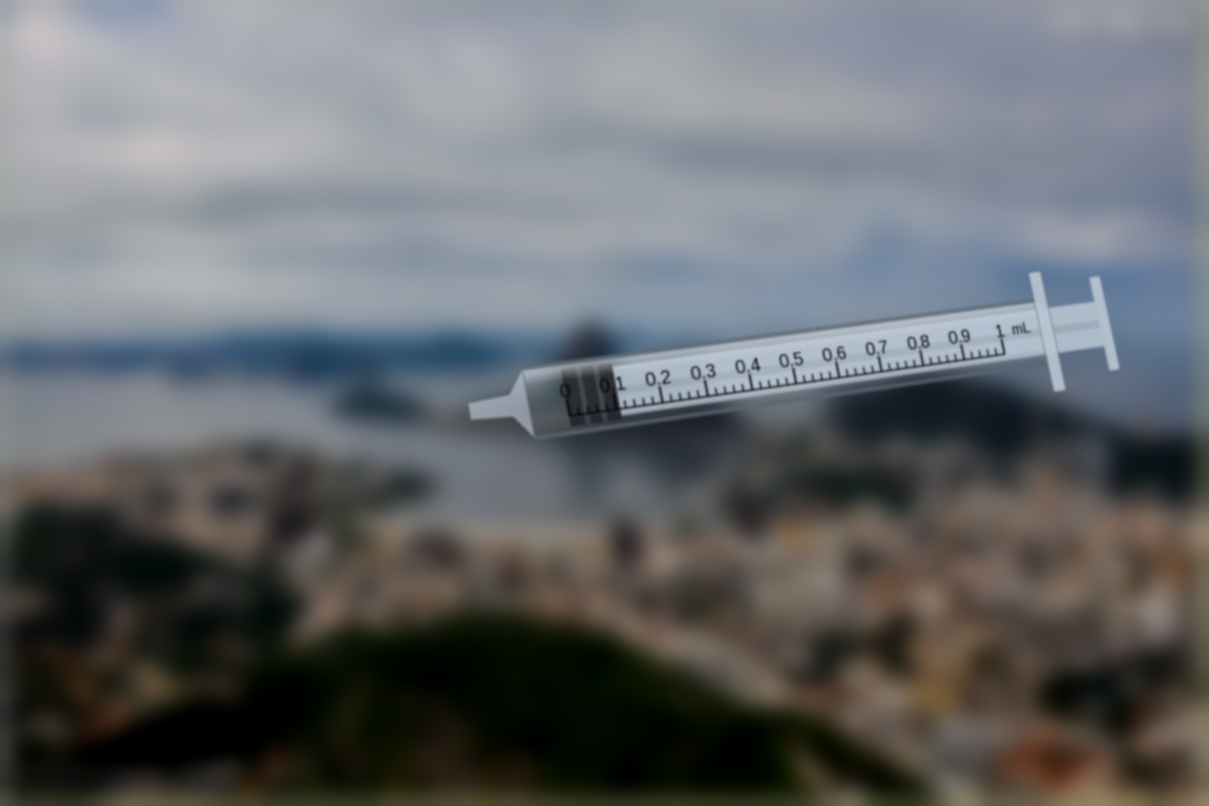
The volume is 0 mL
